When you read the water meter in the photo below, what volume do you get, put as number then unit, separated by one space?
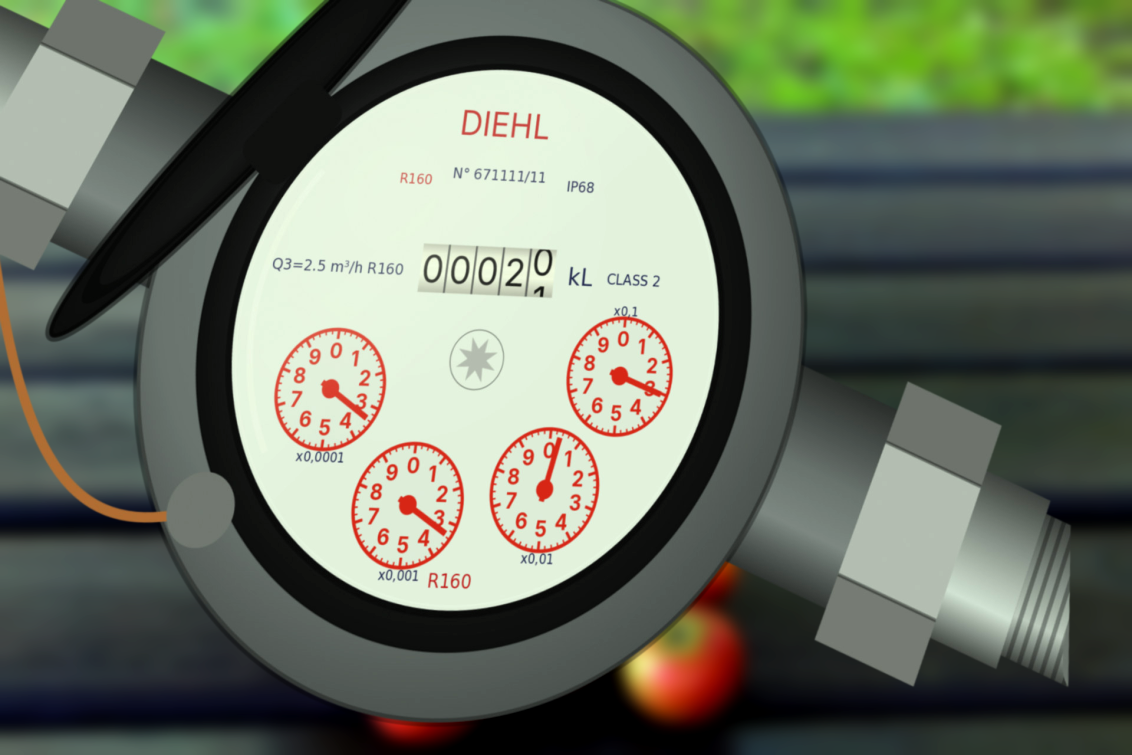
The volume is 20.3033 kL
